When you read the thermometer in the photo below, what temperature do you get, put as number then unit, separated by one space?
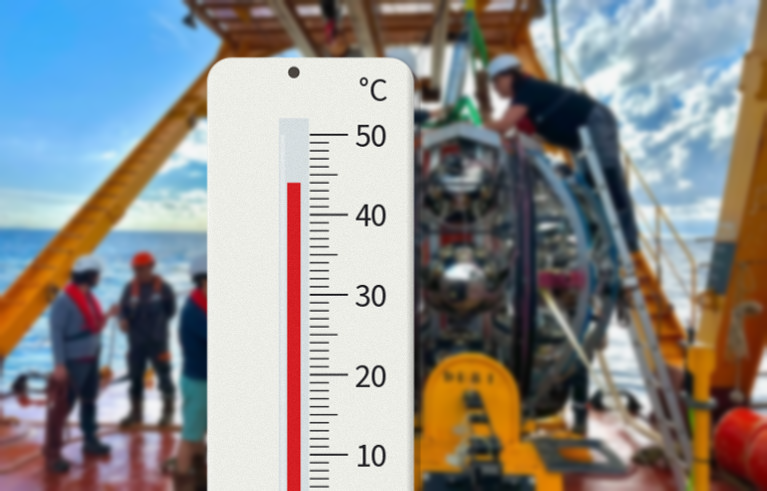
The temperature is 44 °C
